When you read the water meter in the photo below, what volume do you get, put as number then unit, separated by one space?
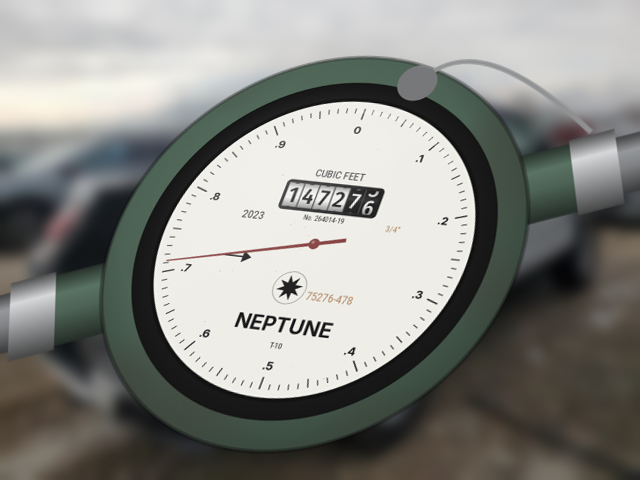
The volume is 147275.71 ft³
